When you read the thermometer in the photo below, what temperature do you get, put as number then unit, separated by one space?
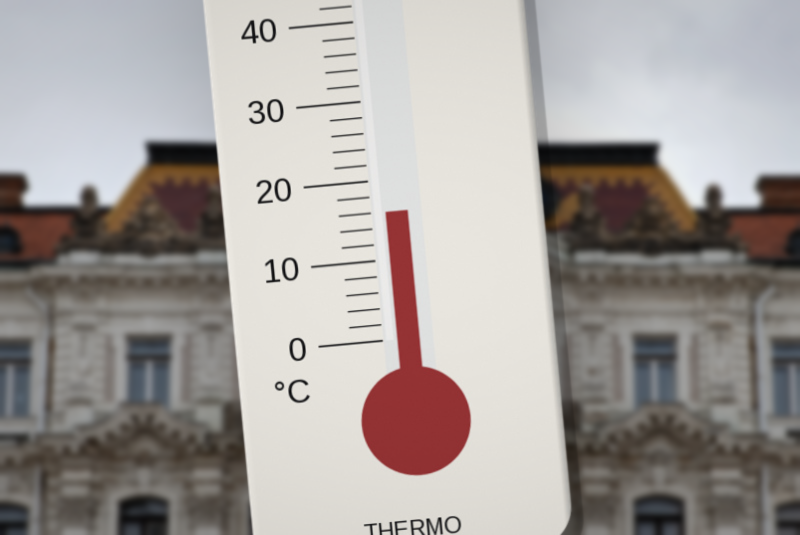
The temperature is 16 °C
